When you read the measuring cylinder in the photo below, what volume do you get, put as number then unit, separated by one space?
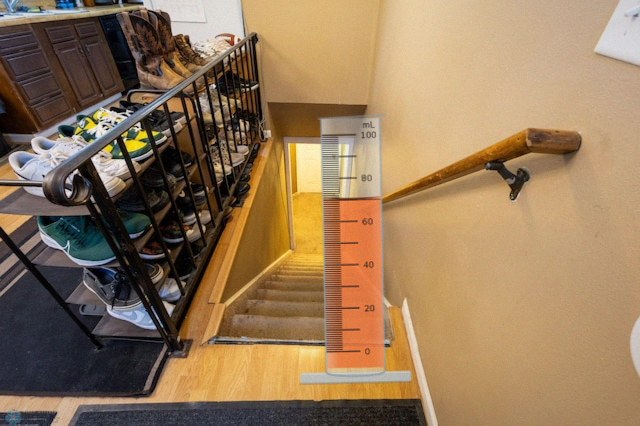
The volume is 70 mL
